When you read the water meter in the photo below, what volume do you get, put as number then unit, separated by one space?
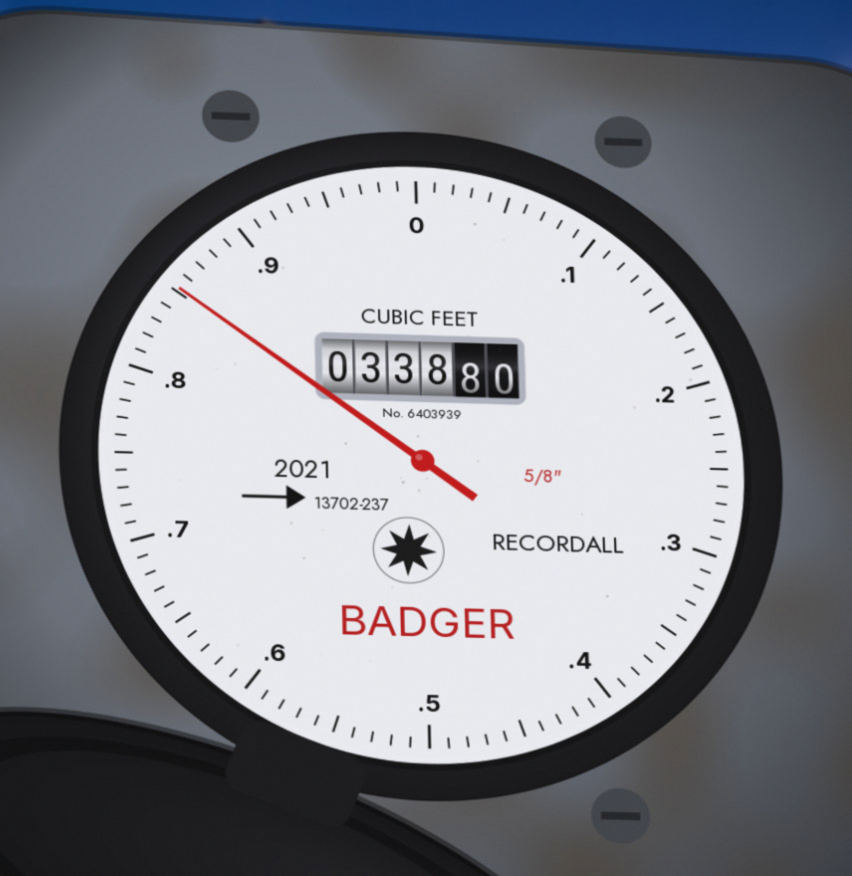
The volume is 33879.85 ft³
